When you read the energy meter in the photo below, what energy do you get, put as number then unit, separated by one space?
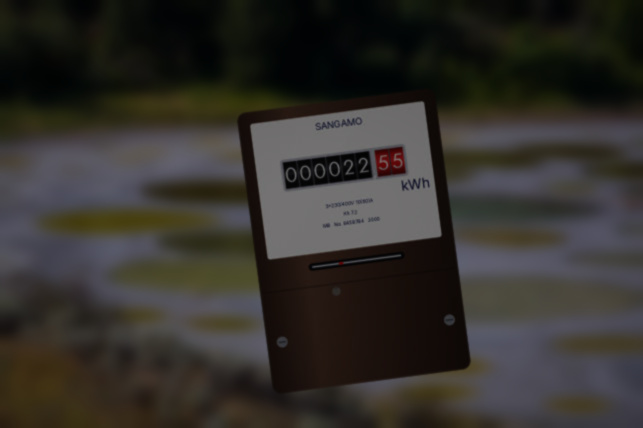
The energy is 22.55 kWh
